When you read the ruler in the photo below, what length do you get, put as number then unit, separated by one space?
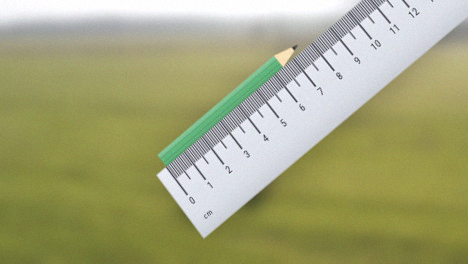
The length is 7.5 cm
